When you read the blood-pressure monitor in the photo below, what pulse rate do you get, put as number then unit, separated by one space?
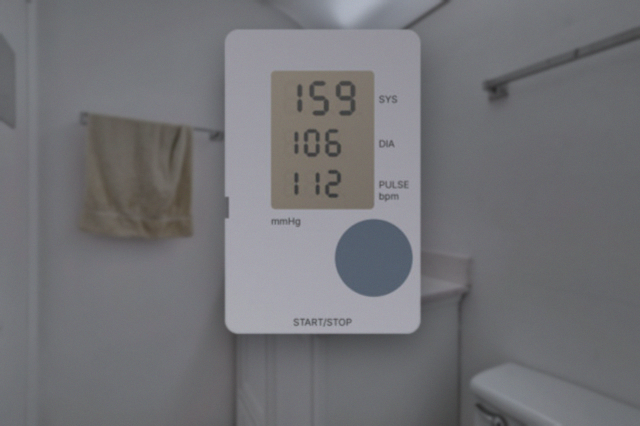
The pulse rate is 112 bpm
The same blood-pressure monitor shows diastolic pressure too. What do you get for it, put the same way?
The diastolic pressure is 106 mmHg
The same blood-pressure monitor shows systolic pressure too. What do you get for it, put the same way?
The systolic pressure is 159 mmHg
